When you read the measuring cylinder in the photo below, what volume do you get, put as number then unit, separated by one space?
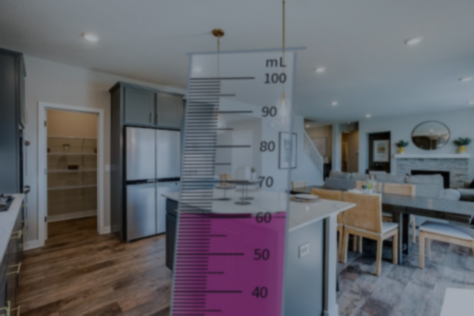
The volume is 60 mL
